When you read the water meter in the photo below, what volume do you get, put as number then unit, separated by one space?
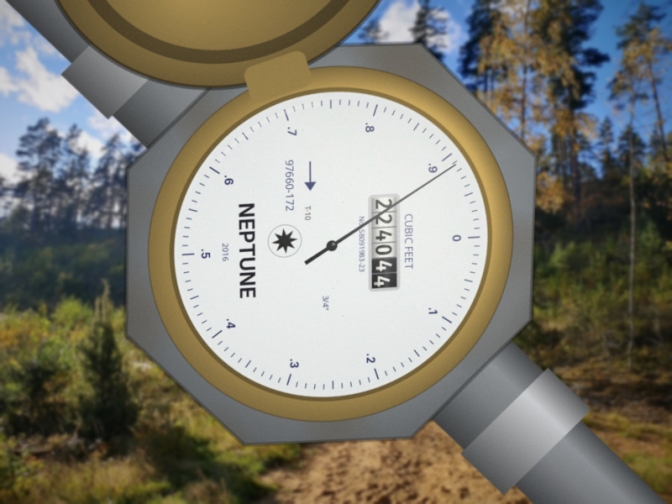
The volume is 224043.91 ft³
